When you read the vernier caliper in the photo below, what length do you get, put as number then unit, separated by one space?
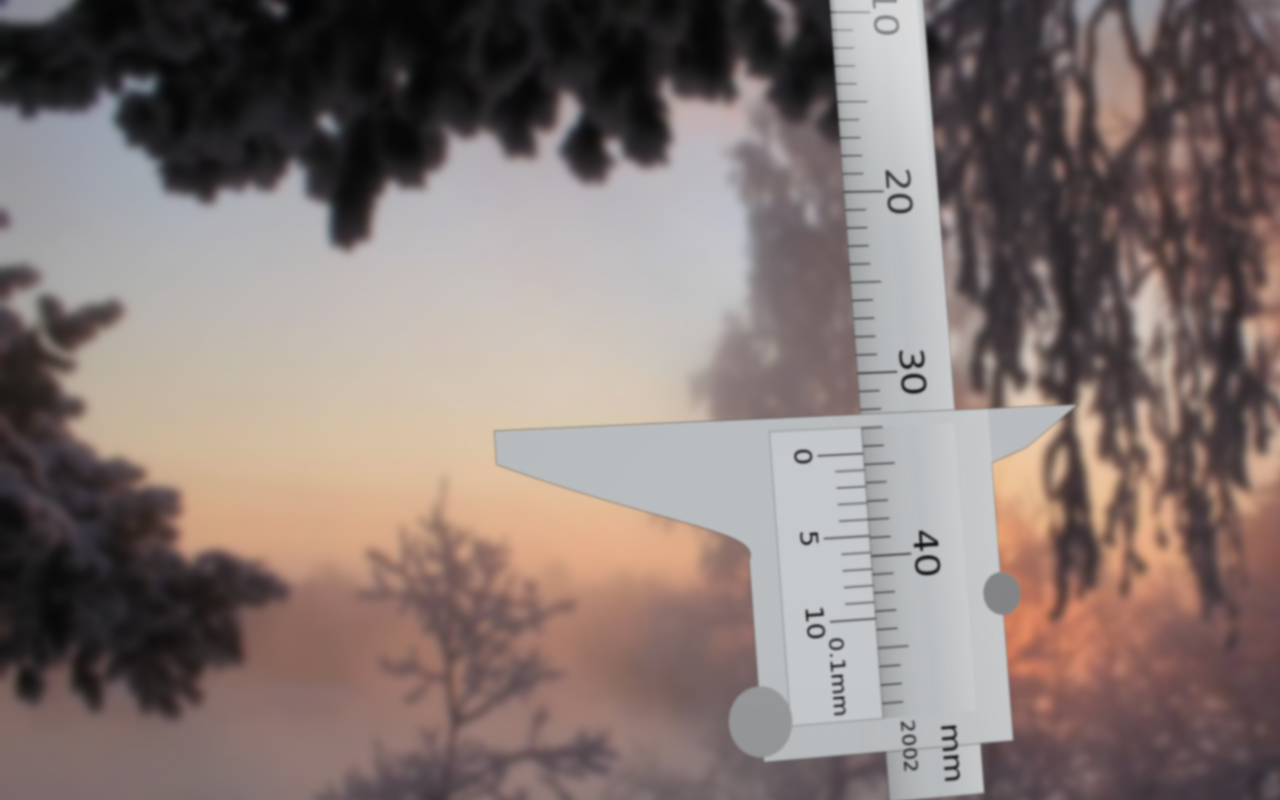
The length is 34.4 mm
